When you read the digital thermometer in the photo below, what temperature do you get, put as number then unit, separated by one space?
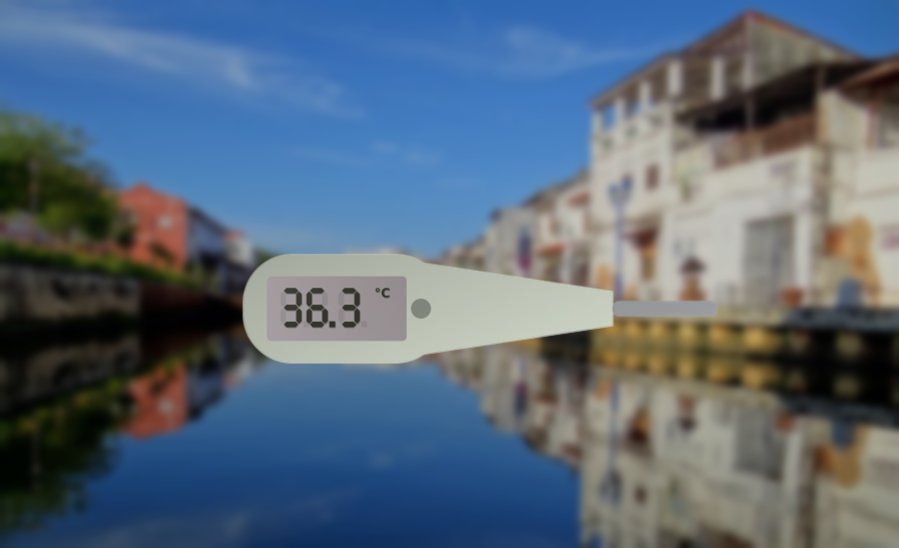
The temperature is 36.3 °C
